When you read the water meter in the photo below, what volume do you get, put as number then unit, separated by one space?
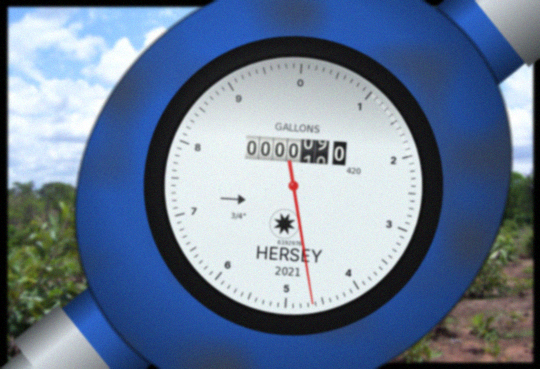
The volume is 94.6 gal
